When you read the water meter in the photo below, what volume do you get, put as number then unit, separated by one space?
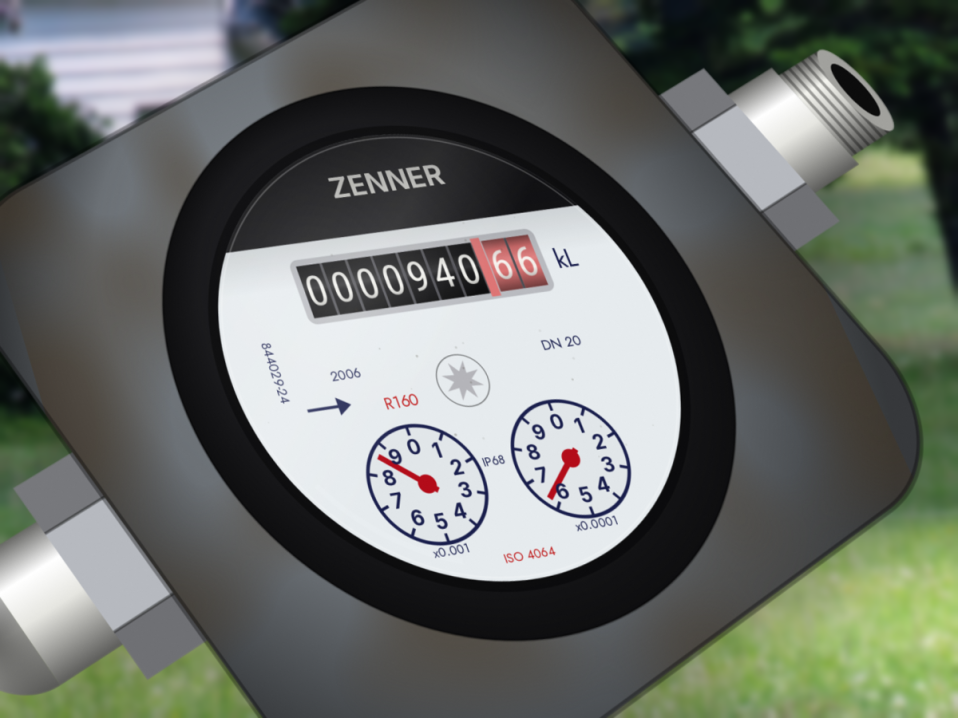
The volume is 940.6686 kL
